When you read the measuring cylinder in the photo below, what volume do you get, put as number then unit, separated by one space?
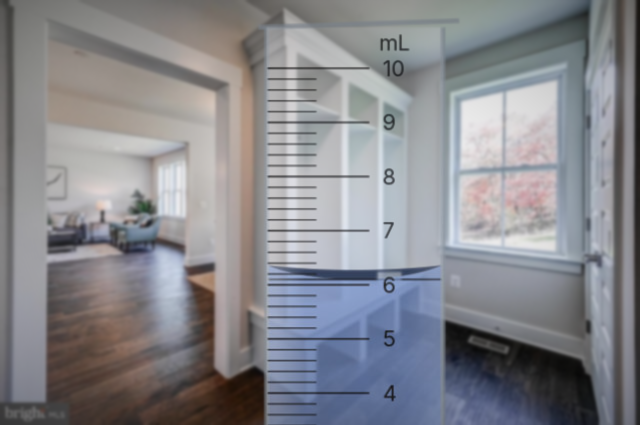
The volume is 6.1 mL
